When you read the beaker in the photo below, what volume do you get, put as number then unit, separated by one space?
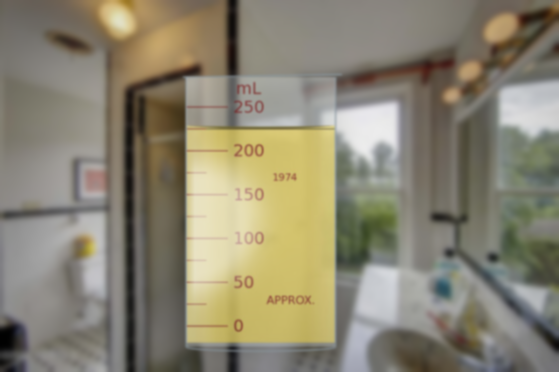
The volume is 225 mL
